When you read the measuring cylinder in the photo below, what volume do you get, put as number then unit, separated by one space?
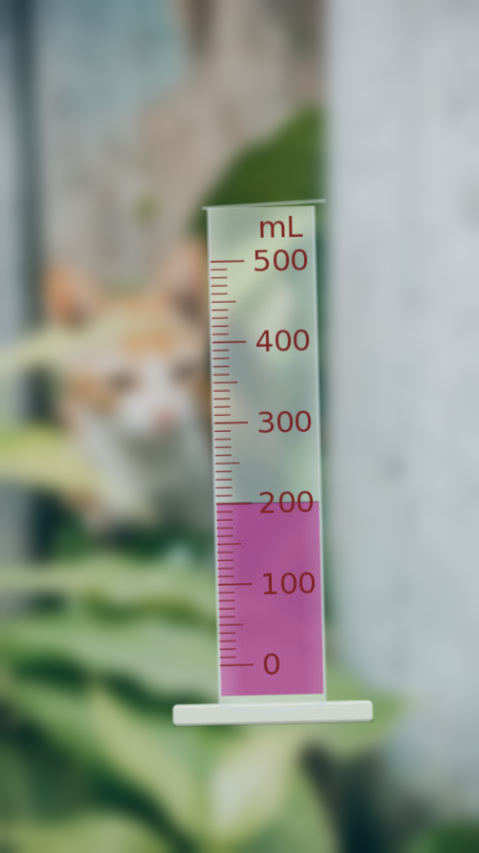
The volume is 200 mL
